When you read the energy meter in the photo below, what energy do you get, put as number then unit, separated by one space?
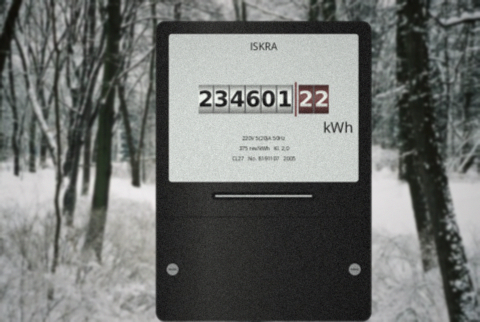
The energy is 234601.22 kWh
